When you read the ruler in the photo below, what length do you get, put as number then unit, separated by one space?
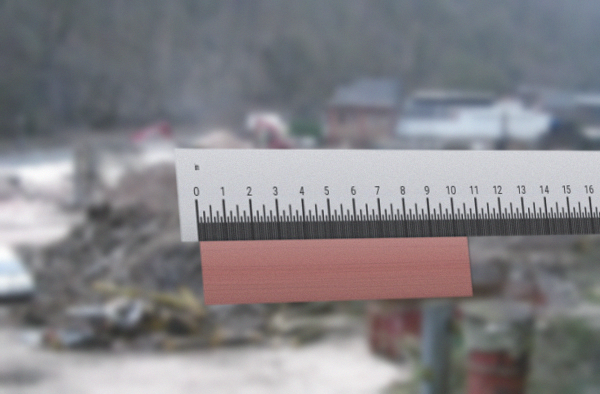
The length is 10.5 in
